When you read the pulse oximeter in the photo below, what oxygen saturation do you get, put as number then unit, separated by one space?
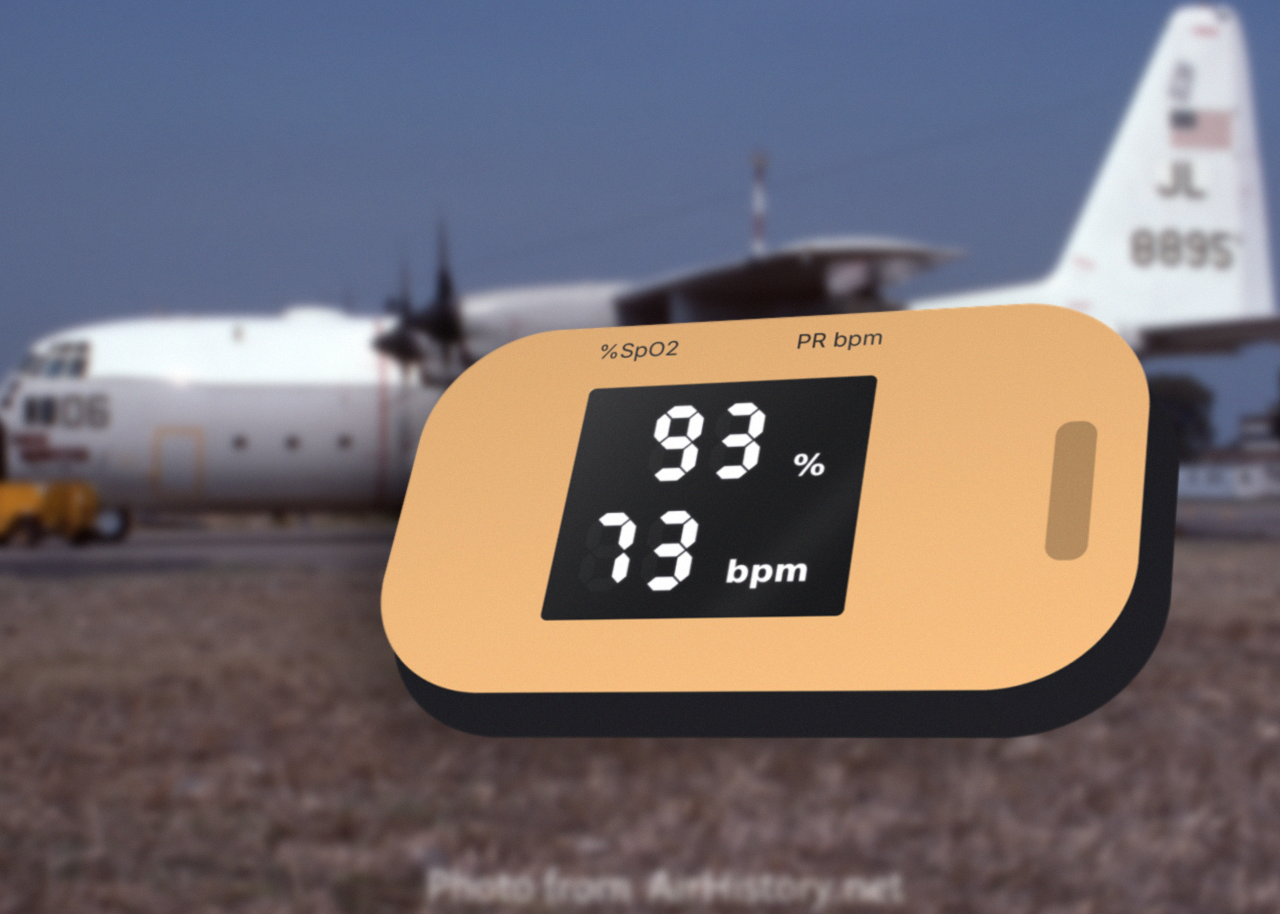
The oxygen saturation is 93 %
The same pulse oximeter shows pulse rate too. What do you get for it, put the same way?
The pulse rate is 73 bpm
